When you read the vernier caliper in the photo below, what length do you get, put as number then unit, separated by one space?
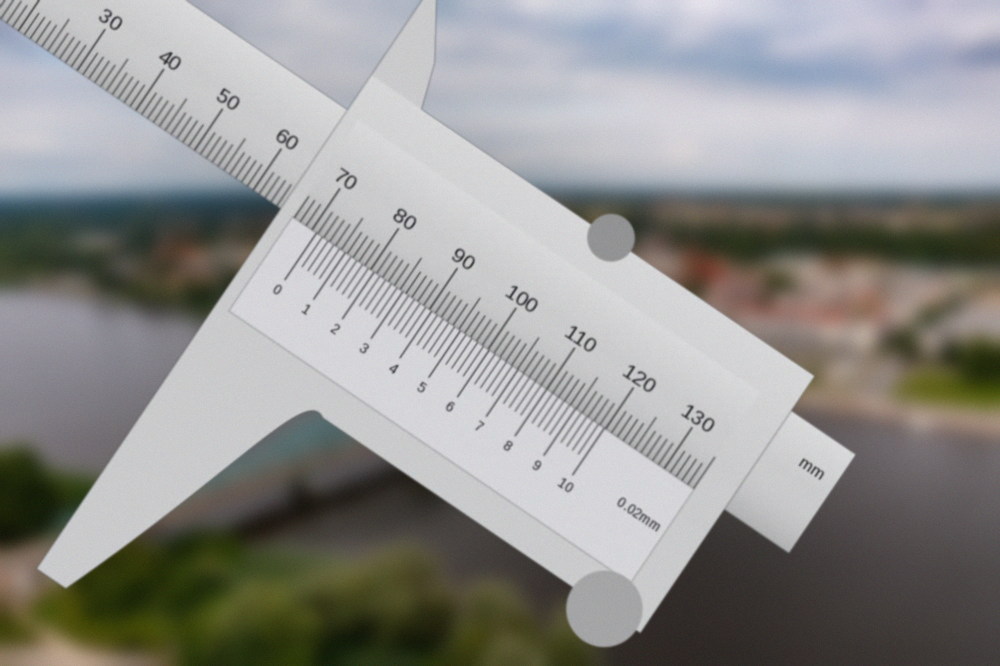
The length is 70.8 mm
